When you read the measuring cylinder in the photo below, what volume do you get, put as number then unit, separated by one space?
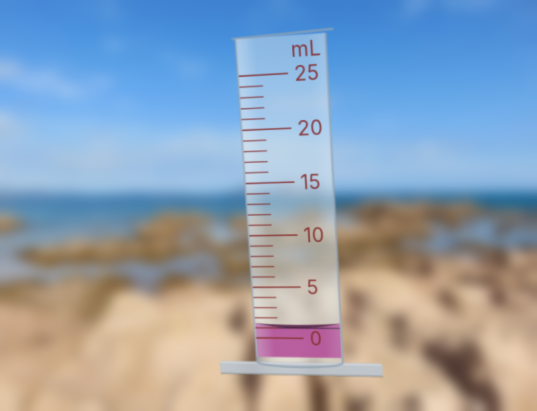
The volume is 1 mL
